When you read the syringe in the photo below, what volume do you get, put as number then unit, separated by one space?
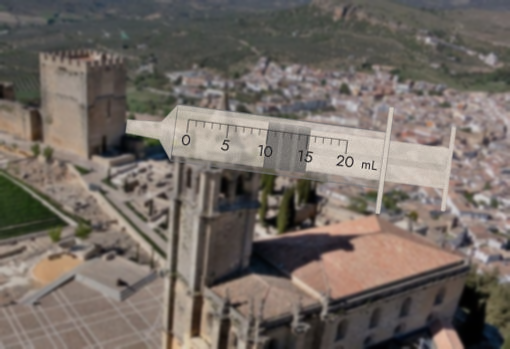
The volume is 10 mL
